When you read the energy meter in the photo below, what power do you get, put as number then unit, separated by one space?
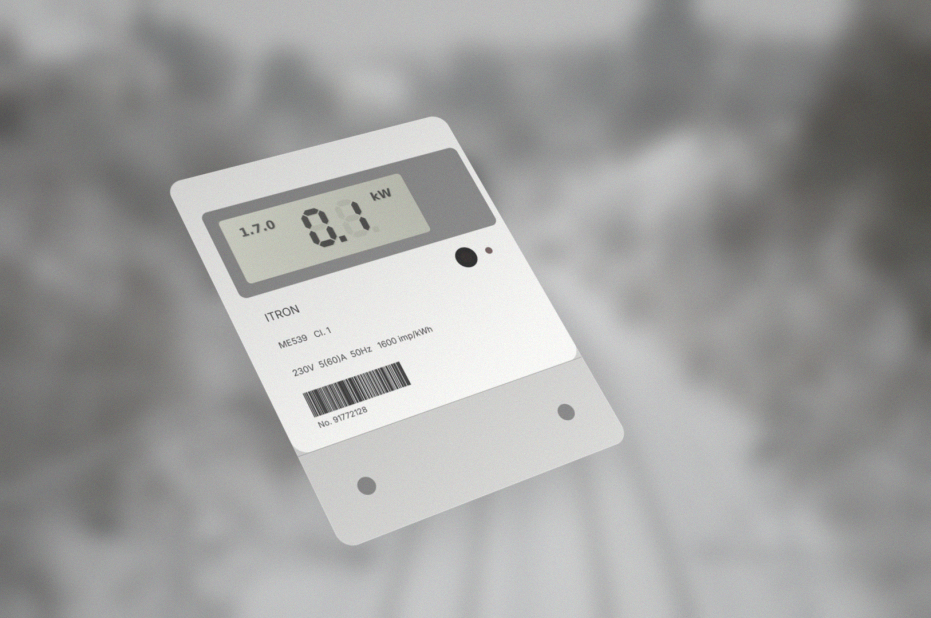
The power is 0.1 kW
